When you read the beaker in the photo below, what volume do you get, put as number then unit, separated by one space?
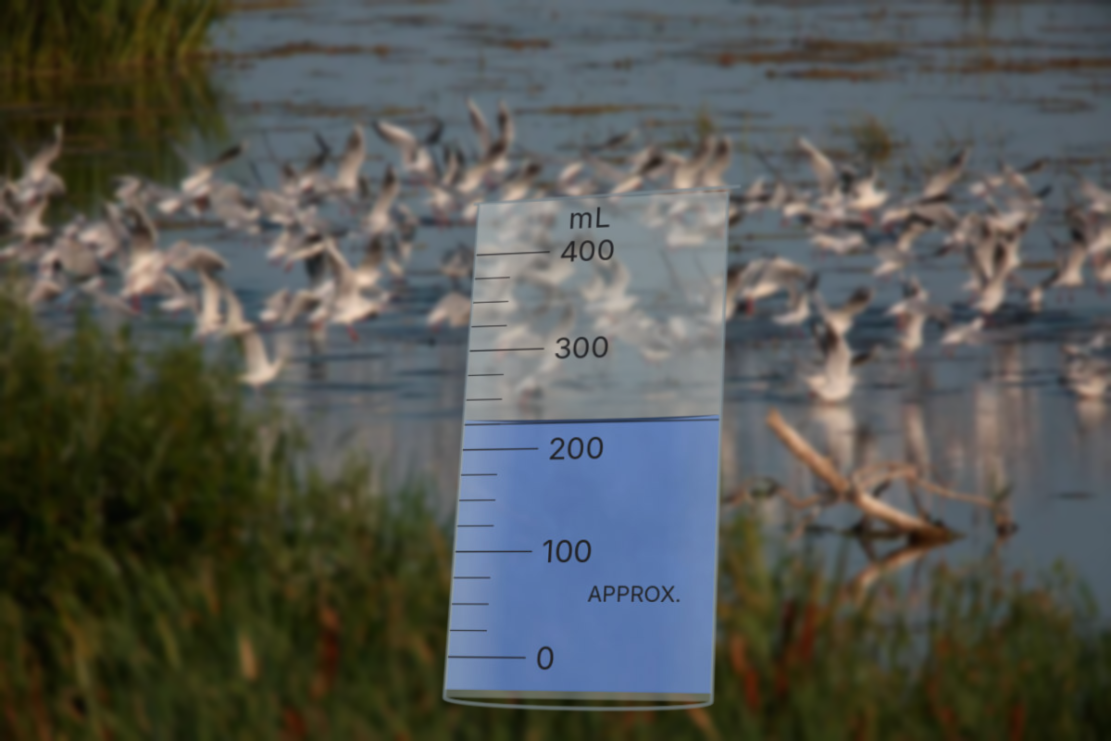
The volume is 225 mL
